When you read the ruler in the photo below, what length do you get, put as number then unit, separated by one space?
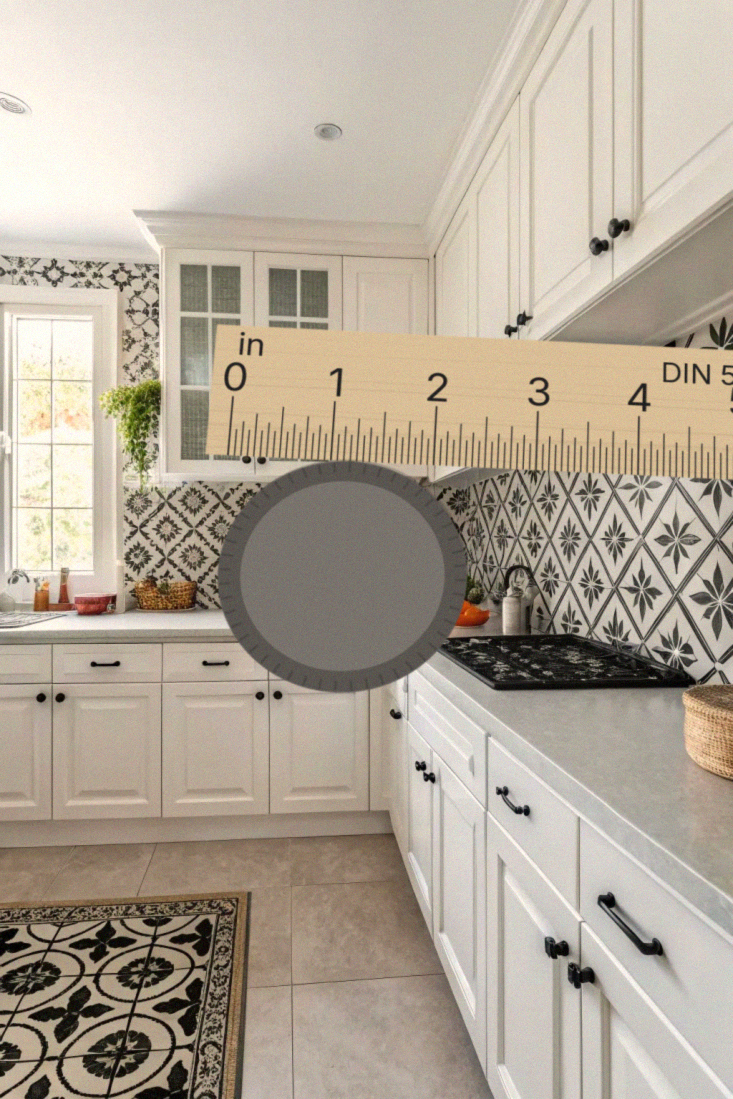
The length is 2.375 in
